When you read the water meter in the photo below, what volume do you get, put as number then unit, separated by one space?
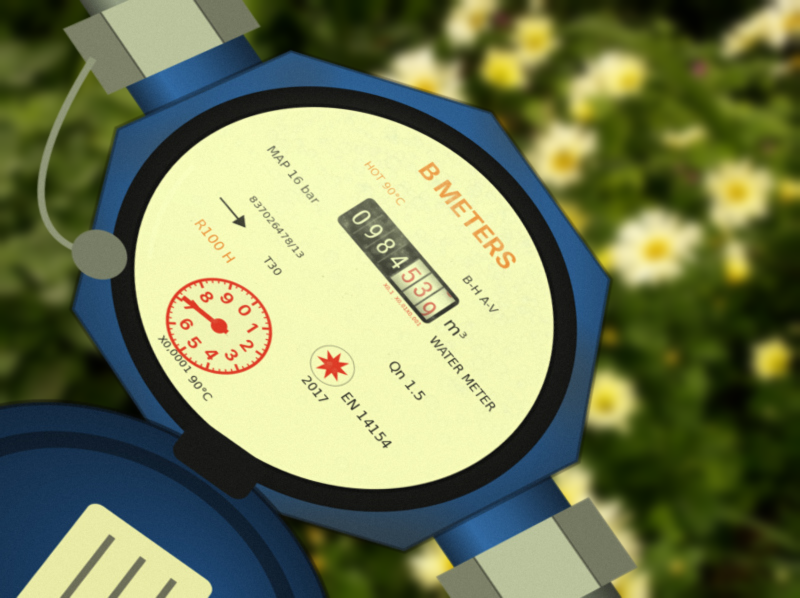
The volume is 984.5387 m³
